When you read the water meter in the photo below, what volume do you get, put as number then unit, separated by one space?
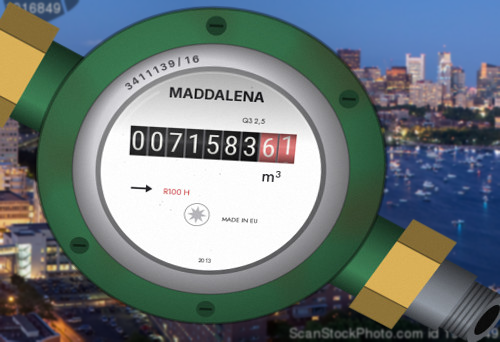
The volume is 71583.61 m³
